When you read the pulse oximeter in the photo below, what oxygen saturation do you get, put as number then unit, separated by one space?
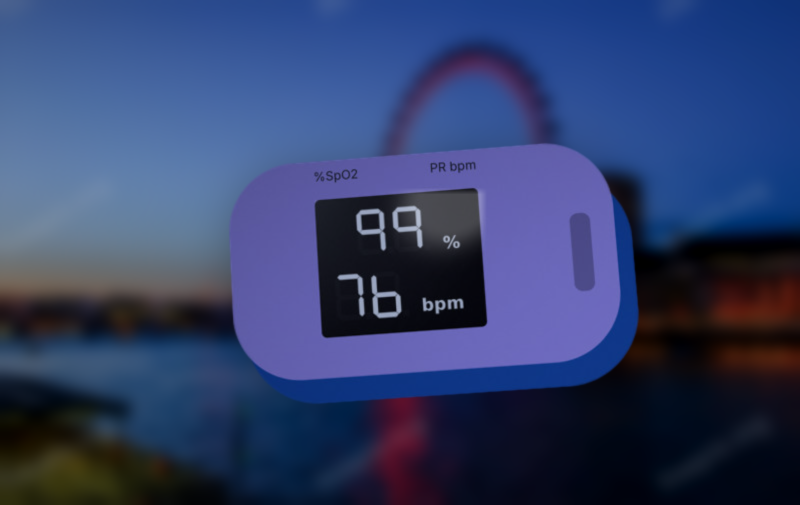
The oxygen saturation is 99 %
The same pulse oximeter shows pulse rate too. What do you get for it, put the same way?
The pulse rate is 76 bpm
